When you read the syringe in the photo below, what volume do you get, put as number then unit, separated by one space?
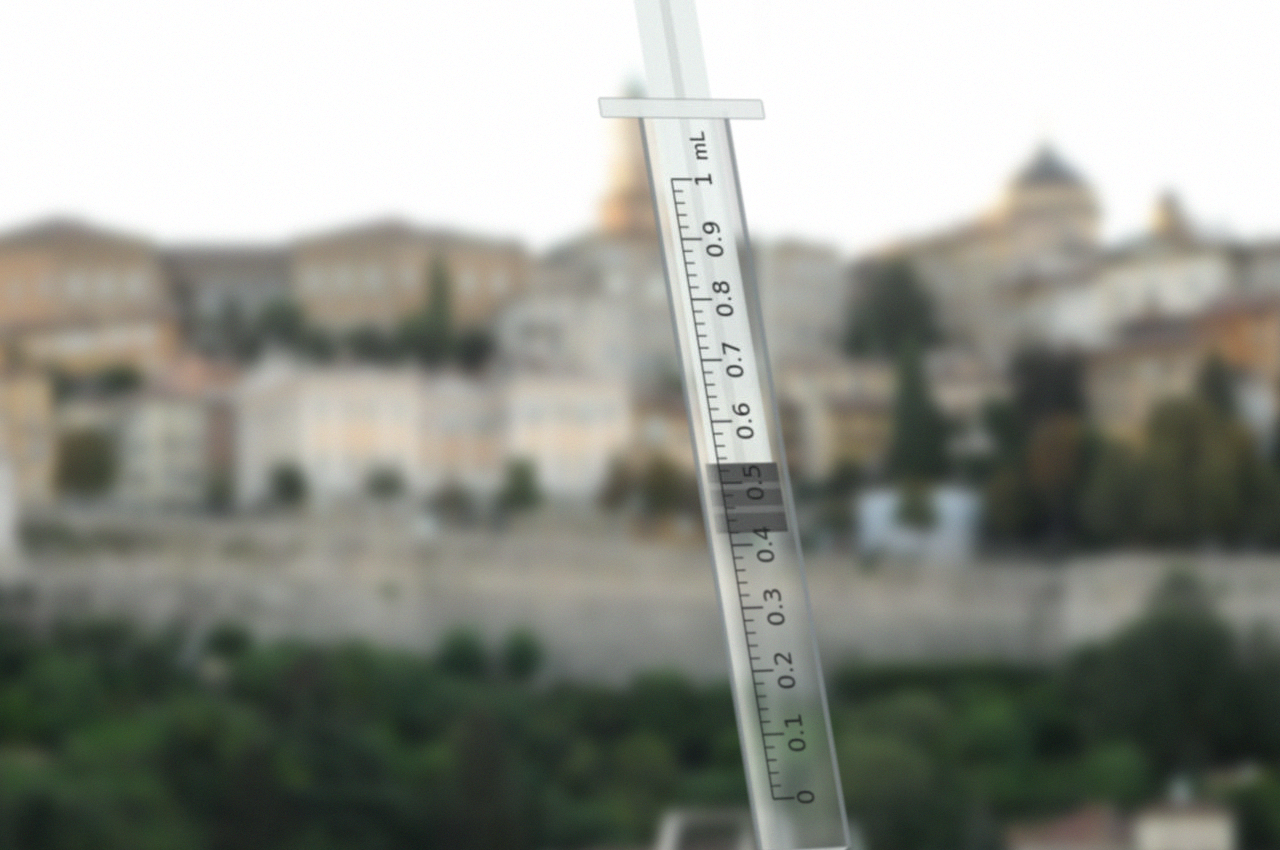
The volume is 0.42 mL
